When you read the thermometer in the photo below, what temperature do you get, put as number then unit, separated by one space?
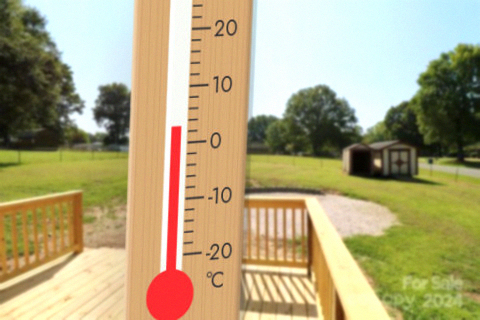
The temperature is 3 °C
